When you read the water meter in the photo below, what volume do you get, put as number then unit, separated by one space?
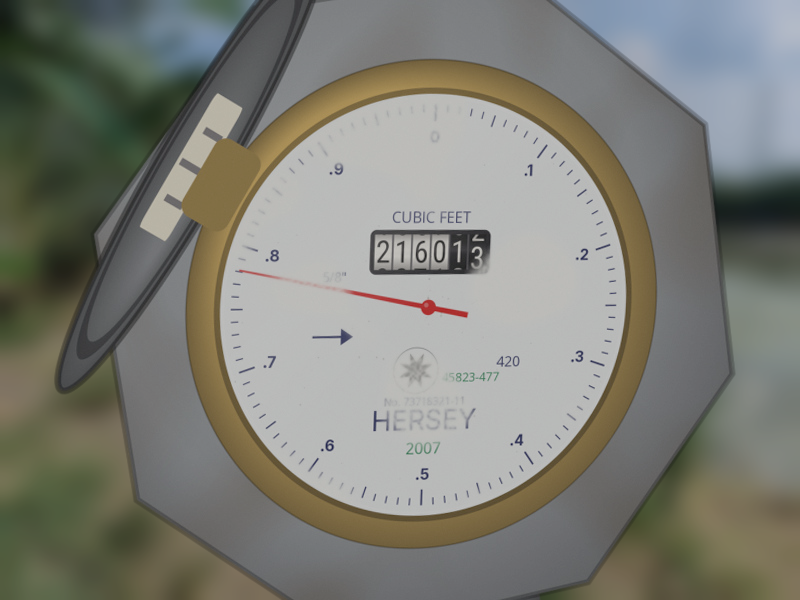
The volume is 216012.78 ft³
